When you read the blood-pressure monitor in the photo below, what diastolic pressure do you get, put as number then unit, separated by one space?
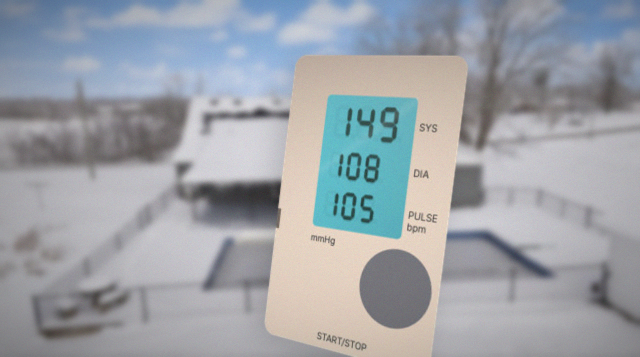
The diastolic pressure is 108 mmHg
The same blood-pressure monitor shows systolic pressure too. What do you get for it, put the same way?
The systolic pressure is 149 mmHg
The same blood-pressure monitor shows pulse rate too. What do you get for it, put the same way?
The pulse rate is 105 bpm
